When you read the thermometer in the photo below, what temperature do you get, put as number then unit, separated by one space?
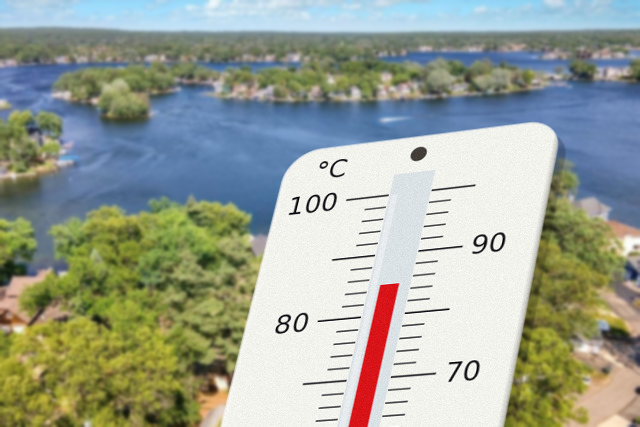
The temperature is 85 °C
